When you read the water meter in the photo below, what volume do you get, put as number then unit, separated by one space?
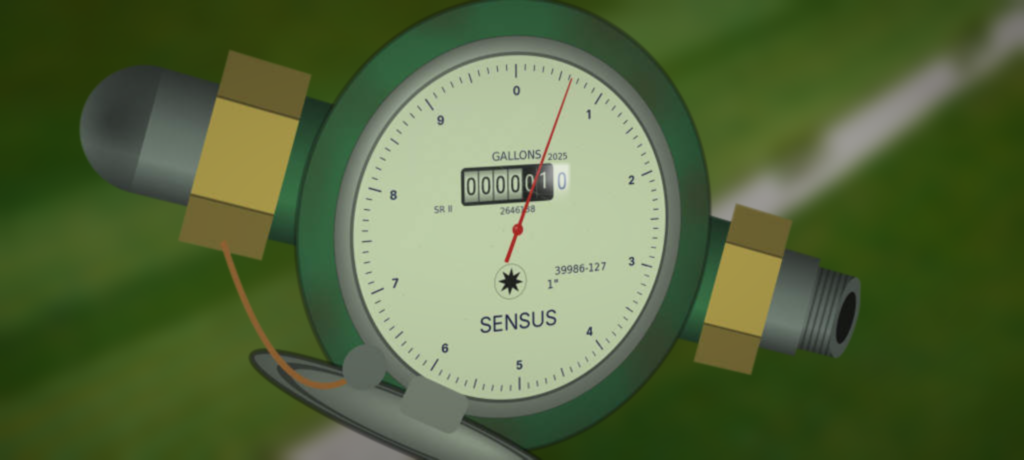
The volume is 10.6 gal
